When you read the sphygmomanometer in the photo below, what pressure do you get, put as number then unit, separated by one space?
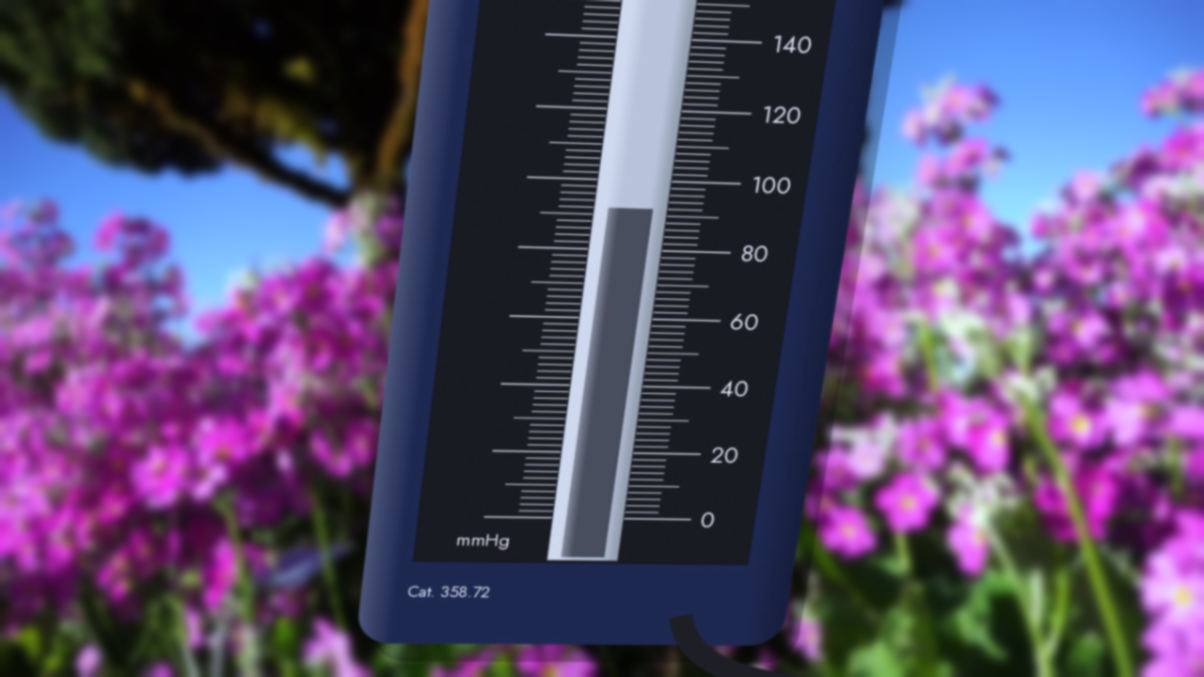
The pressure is 92 mmHg
